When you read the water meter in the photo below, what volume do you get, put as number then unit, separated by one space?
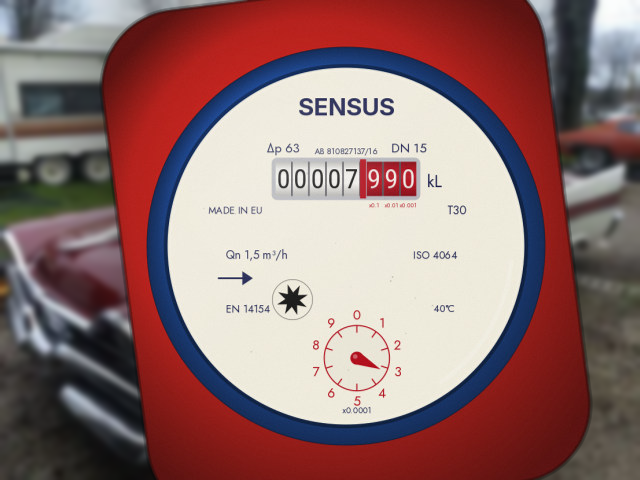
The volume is 7.9903 kL
